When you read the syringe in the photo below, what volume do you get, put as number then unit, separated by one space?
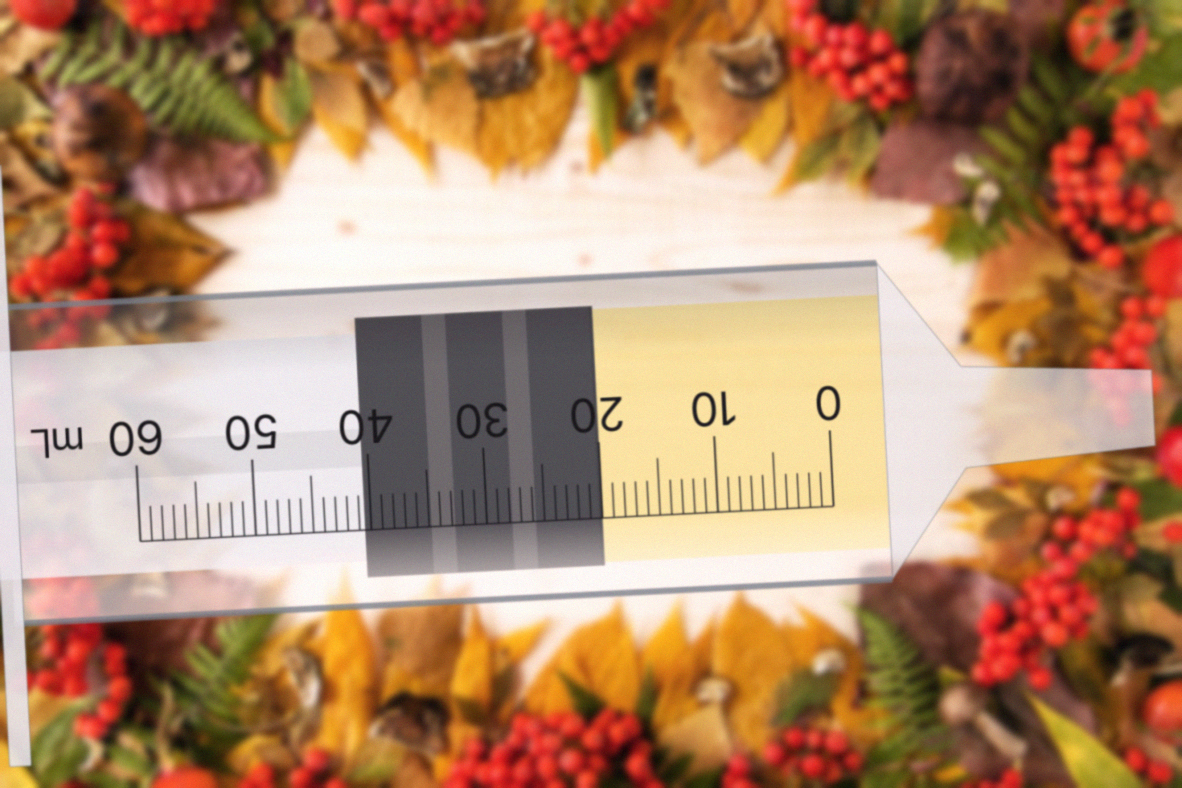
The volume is 20 mL
